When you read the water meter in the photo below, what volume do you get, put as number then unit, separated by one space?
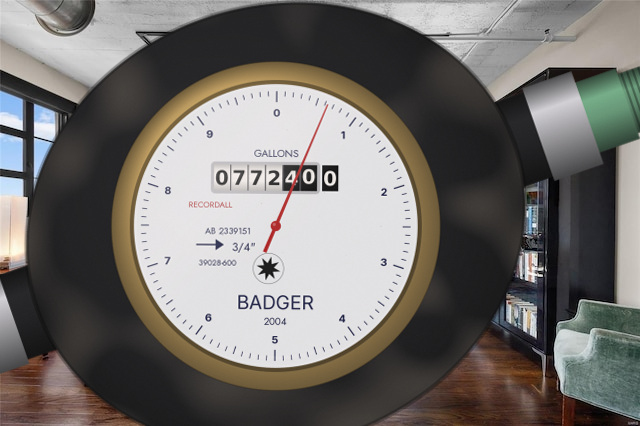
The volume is 772400.6 gal
